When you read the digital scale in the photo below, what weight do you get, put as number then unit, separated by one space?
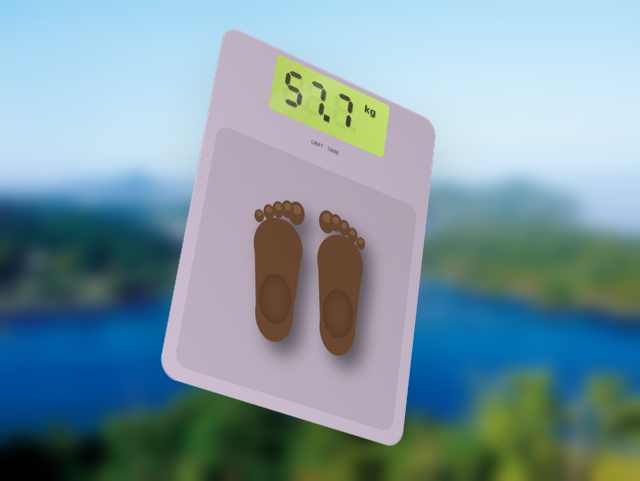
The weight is 57.7 kg
